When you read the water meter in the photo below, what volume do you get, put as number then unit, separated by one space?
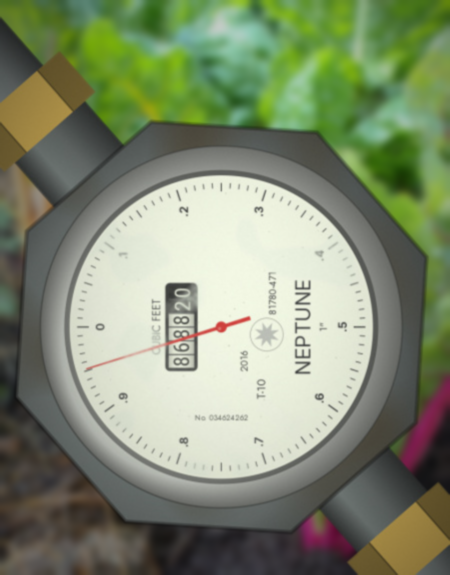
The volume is 868819.95 ft³
